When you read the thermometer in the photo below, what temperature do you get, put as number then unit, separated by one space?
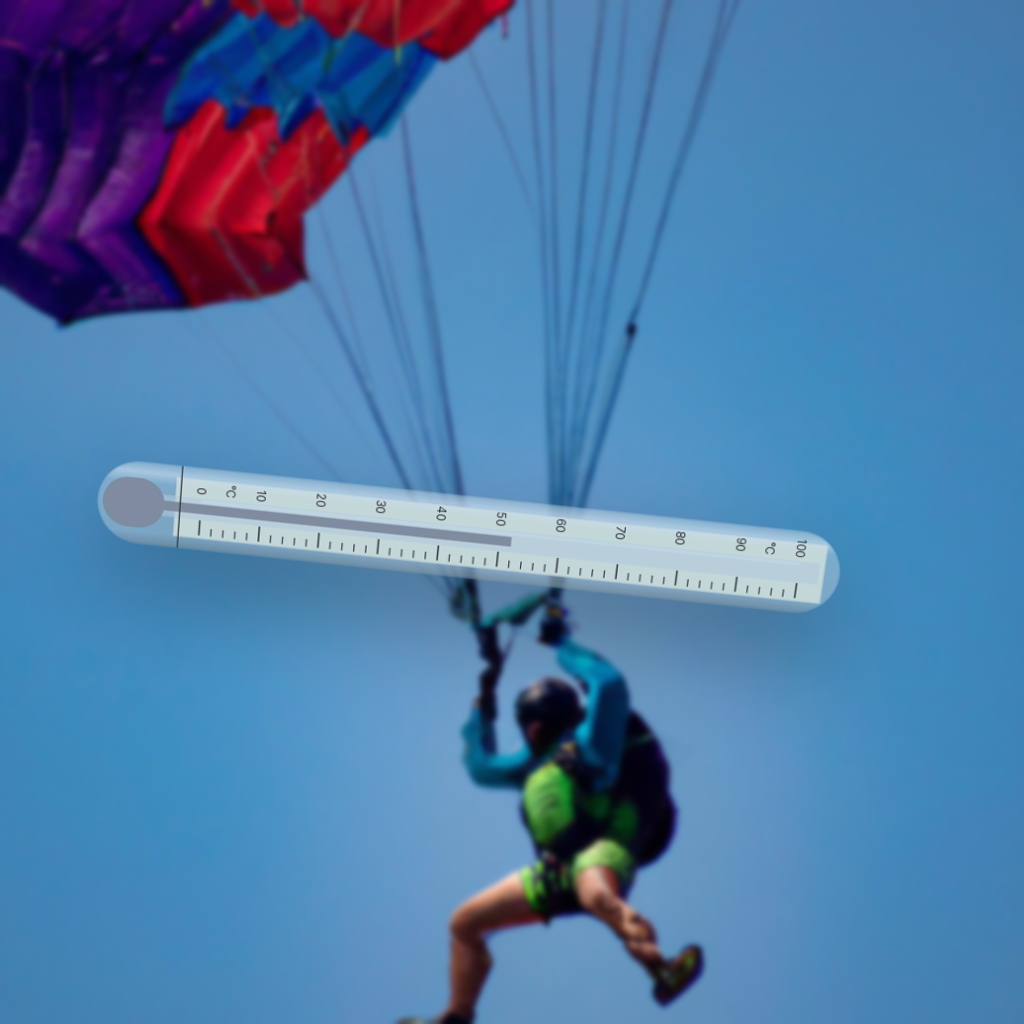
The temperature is 52 °C
